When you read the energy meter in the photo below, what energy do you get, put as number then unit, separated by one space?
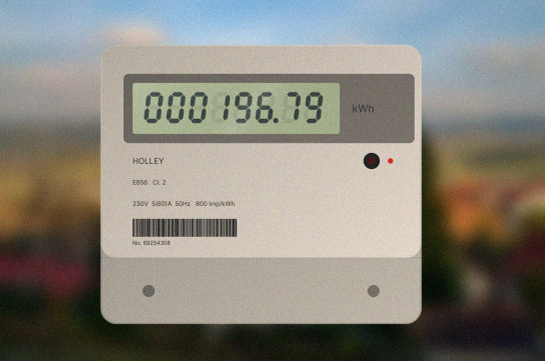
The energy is 196.79 kWh
